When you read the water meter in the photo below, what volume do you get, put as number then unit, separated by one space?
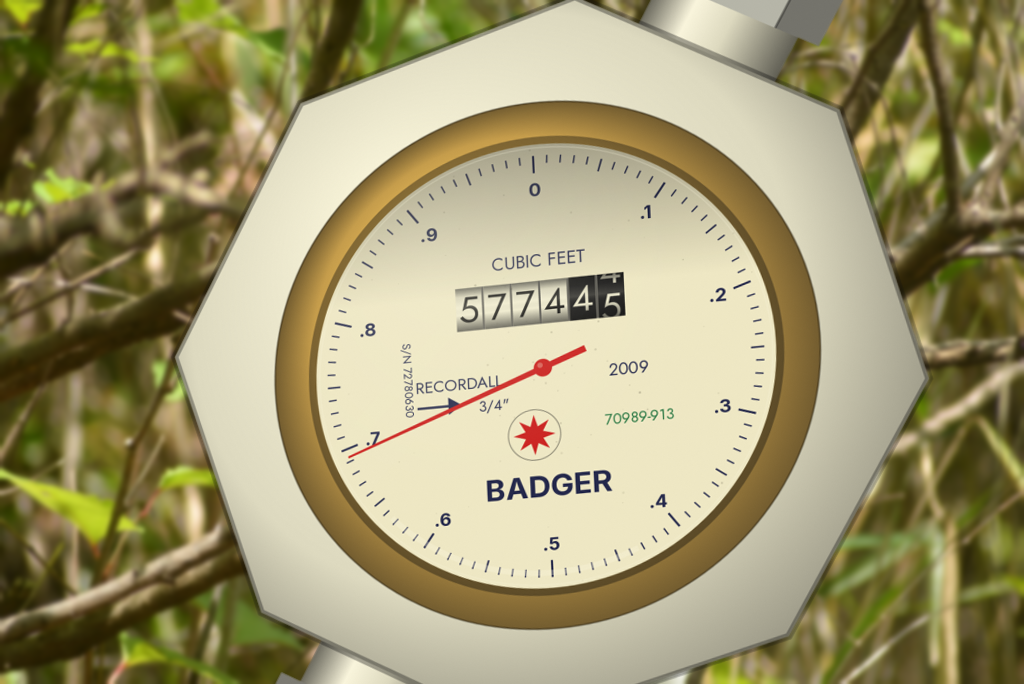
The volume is 577444.69 ft³
